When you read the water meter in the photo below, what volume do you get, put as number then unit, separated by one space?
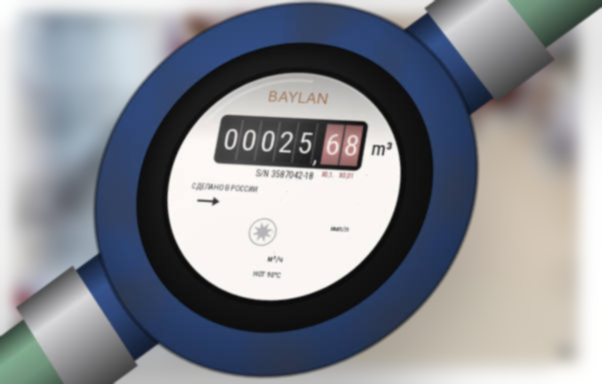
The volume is 25.68 m³
